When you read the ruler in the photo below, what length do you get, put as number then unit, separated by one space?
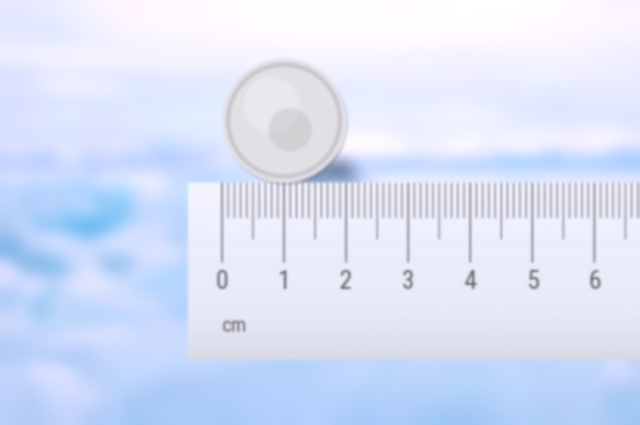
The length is 2 cm
